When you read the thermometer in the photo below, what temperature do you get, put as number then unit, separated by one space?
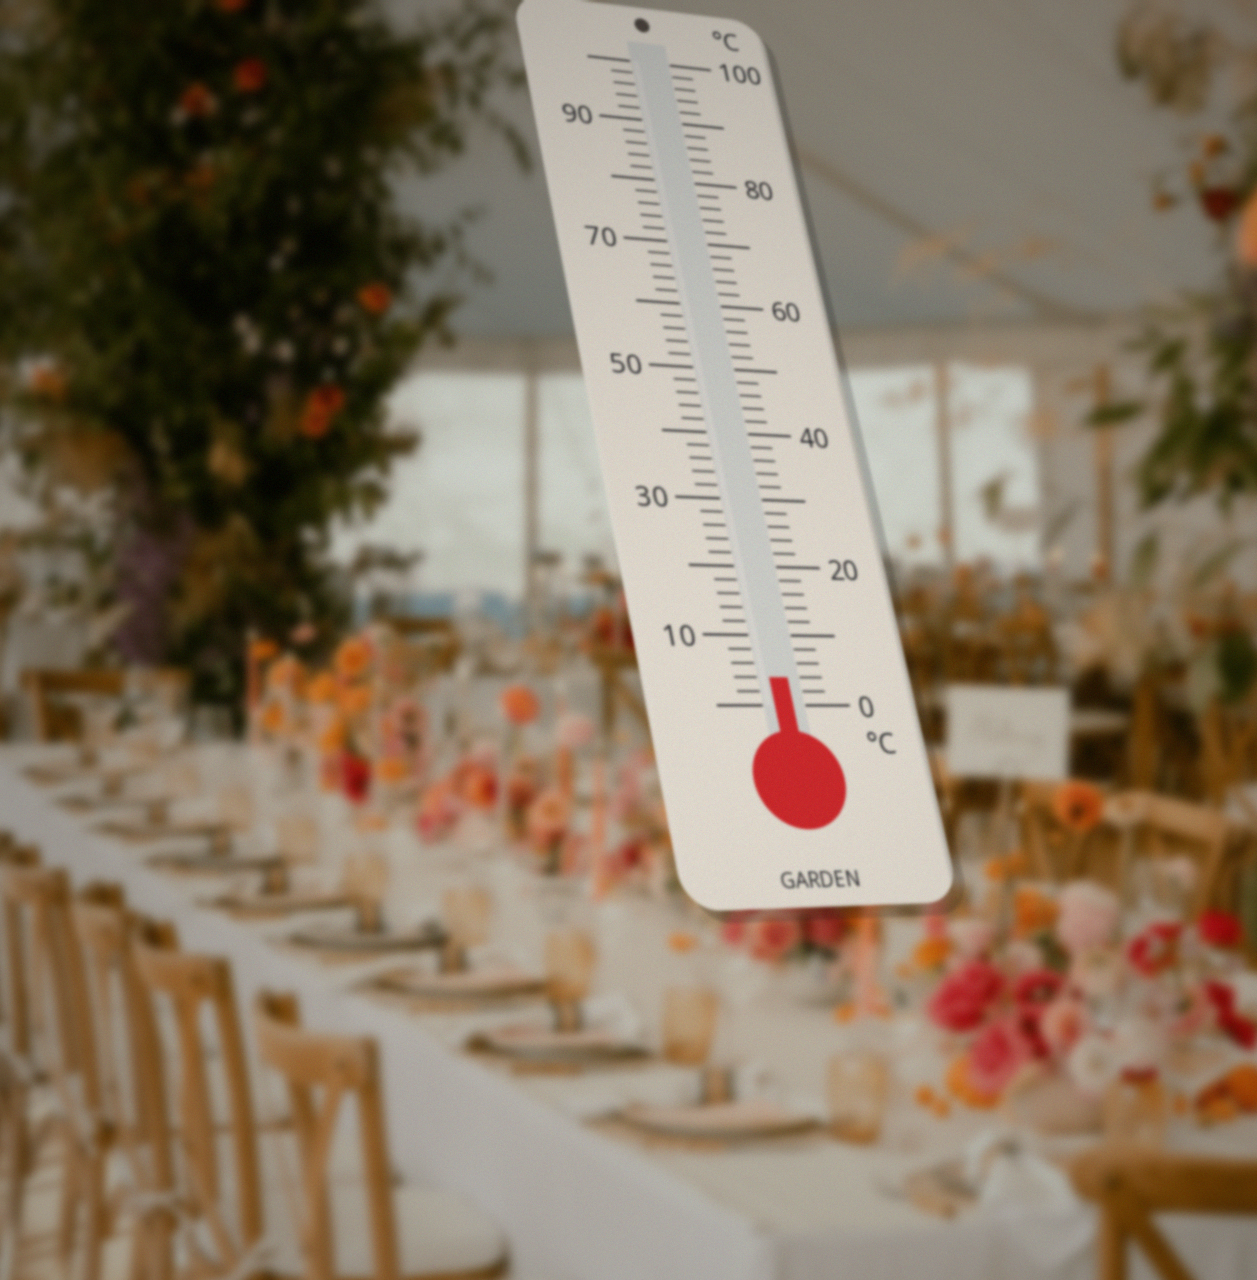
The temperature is 4 °C
